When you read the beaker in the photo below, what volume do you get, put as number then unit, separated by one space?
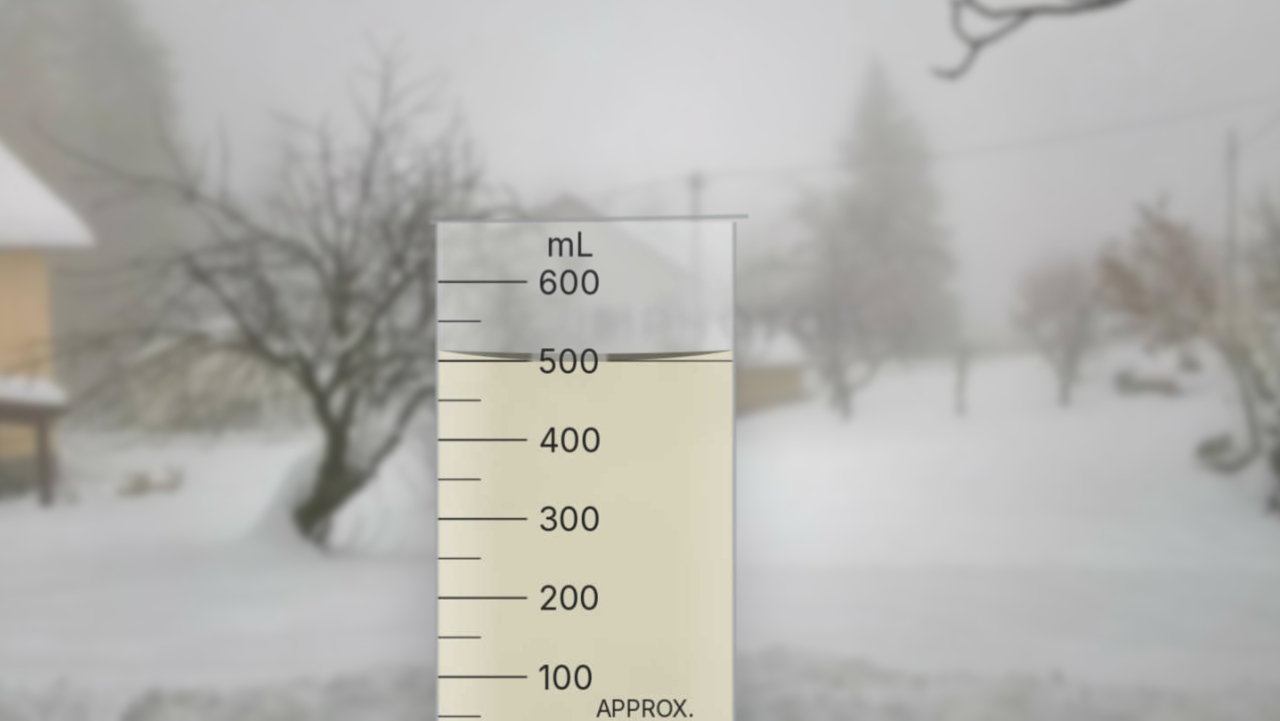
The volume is 500 mL
